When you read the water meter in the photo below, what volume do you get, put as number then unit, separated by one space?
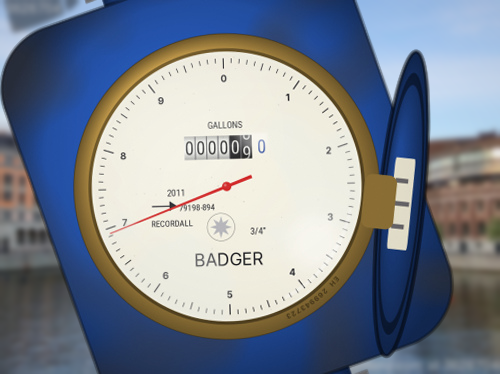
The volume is 86.9 gal
